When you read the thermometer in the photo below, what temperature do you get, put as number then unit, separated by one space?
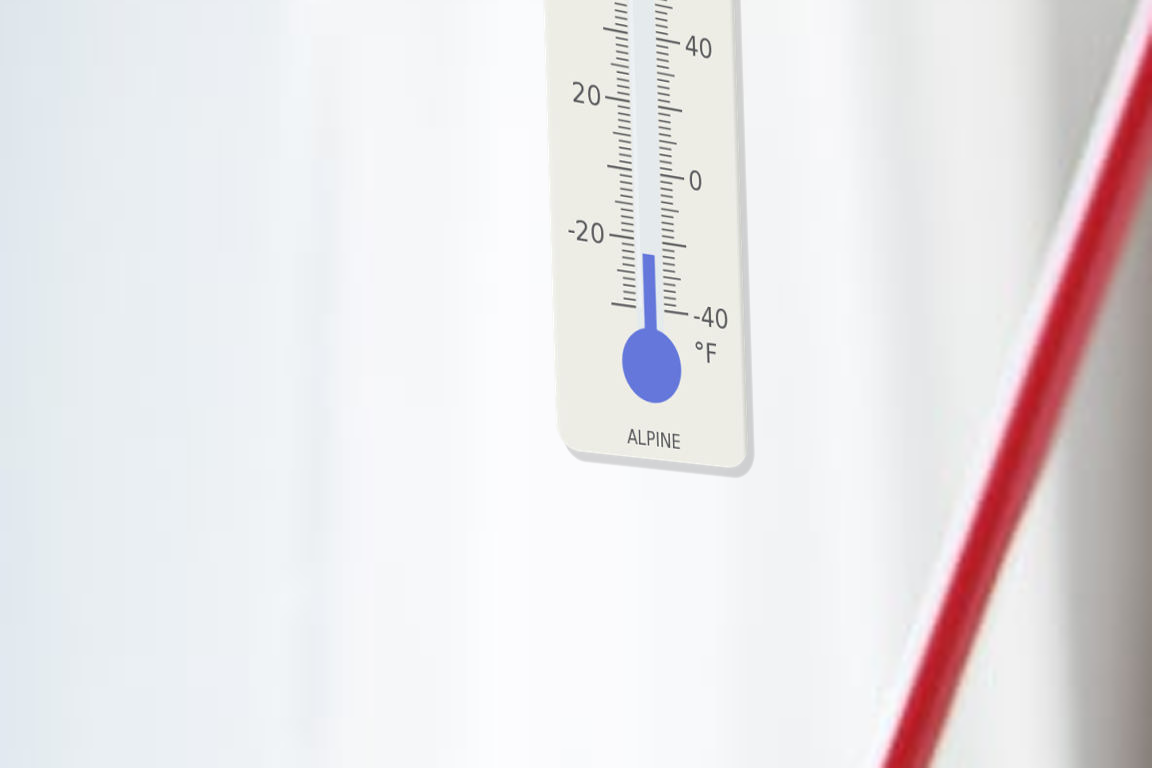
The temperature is -24 °F
